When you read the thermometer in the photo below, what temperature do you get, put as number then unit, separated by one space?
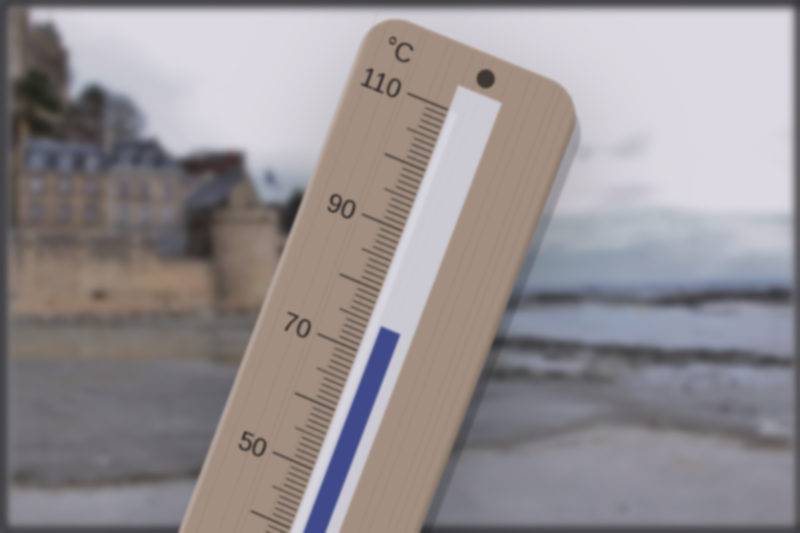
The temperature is 75 °C
